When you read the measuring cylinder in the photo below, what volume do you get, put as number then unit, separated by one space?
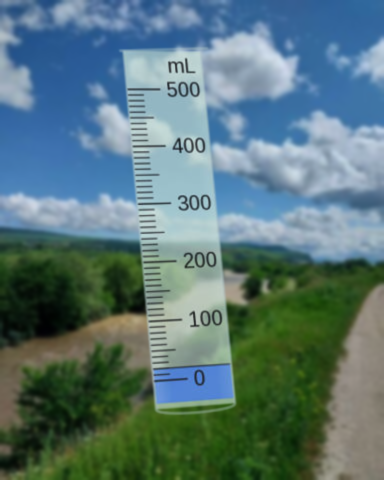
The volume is 20 mL
